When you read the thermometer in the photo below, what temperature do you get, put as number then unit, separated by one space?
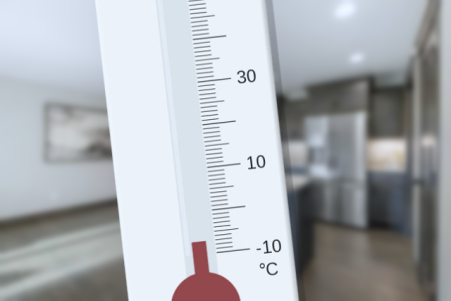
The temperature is -7 °C
